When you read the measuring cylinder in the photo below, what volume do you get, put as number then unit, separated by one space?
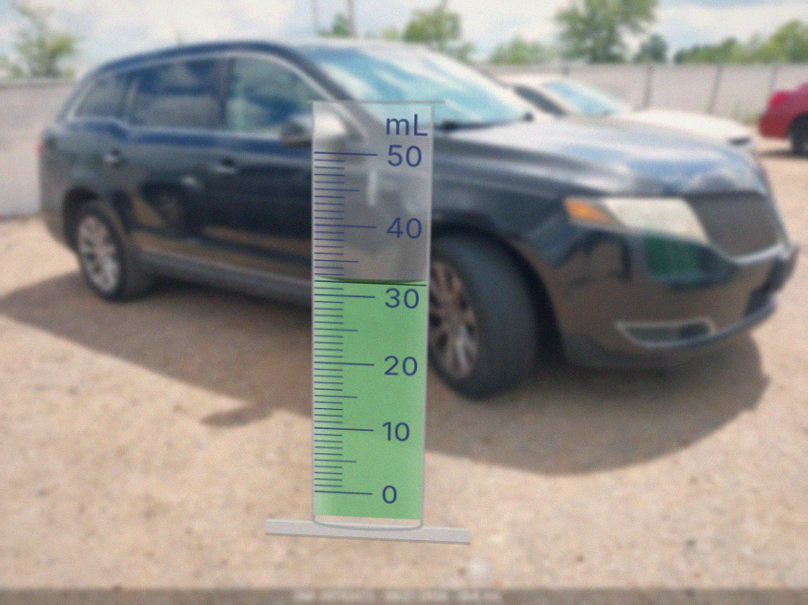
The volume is 32 mL
